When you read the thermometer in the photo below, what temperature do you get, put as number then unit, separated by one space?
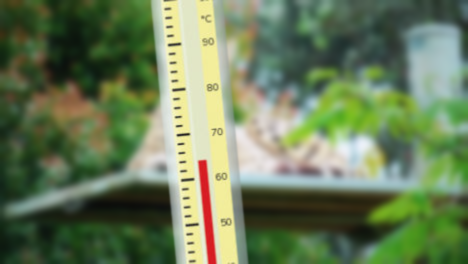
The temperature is 64 °C
